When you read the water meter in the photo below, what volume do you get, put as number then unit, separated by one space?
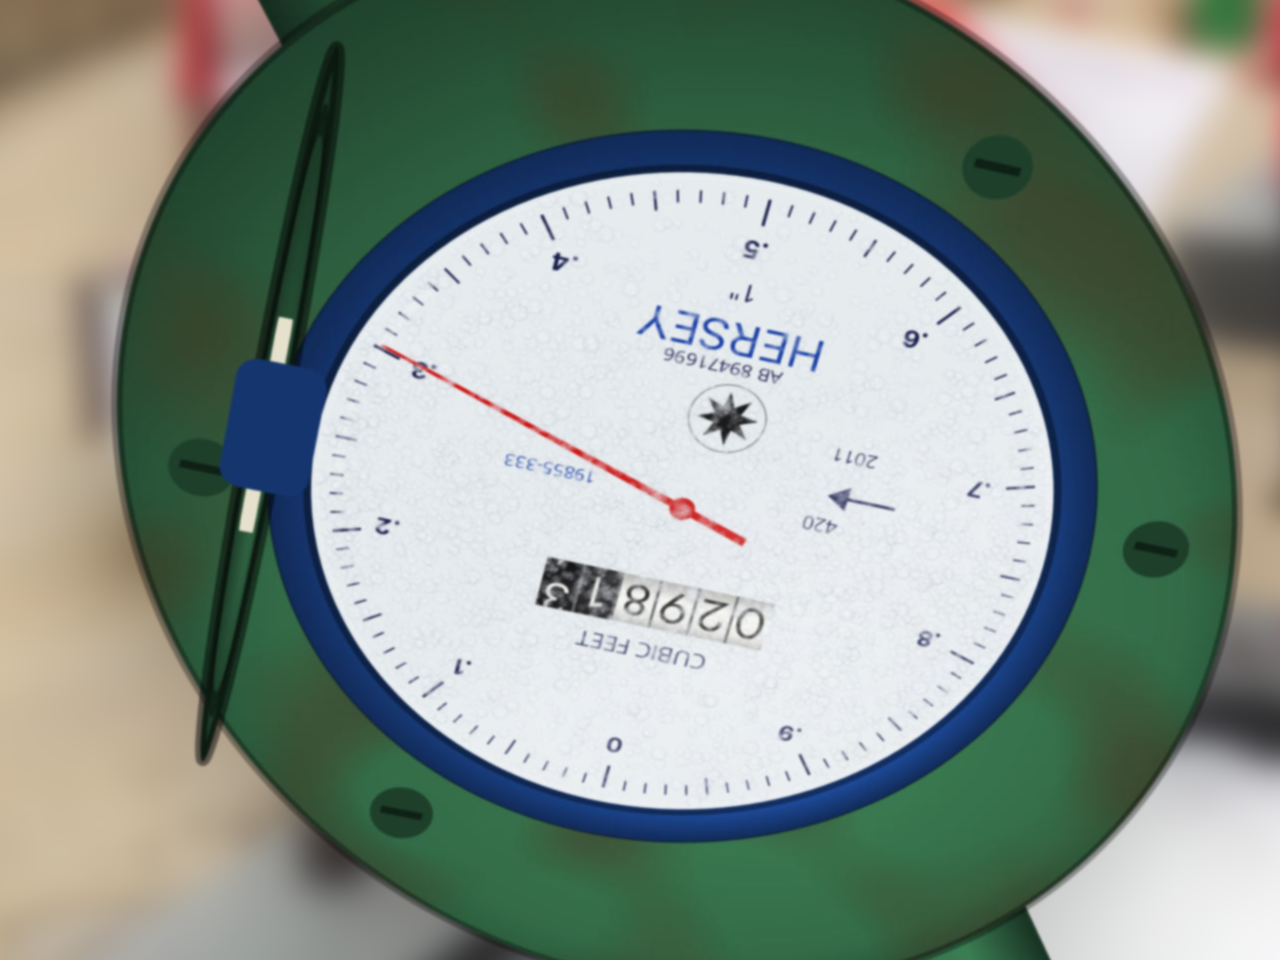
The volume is 29813.30 ft³
